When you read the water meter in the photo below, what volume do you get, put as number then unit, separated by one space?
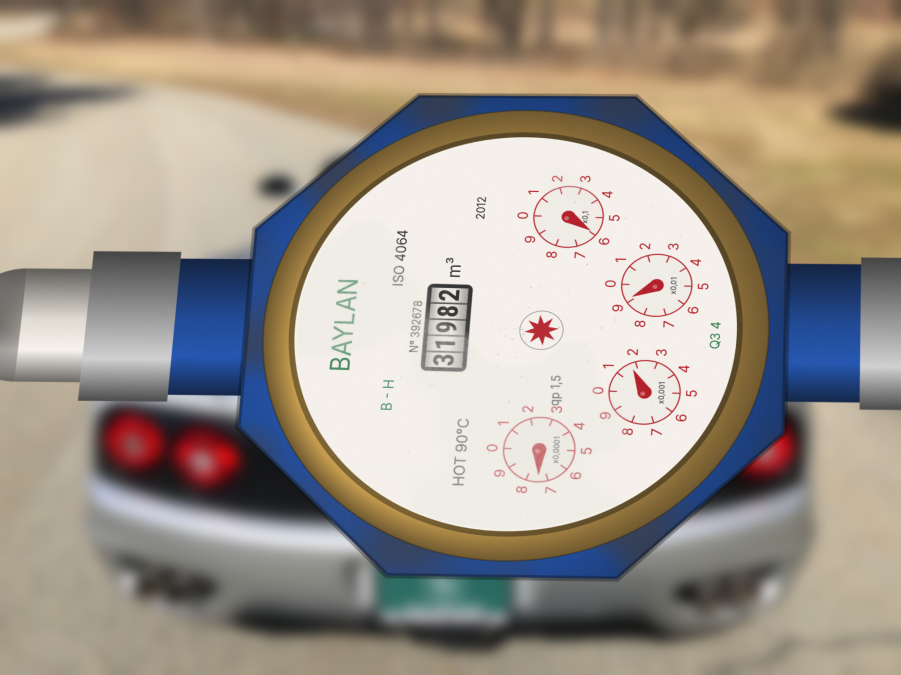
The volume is 31982.5917 m³
